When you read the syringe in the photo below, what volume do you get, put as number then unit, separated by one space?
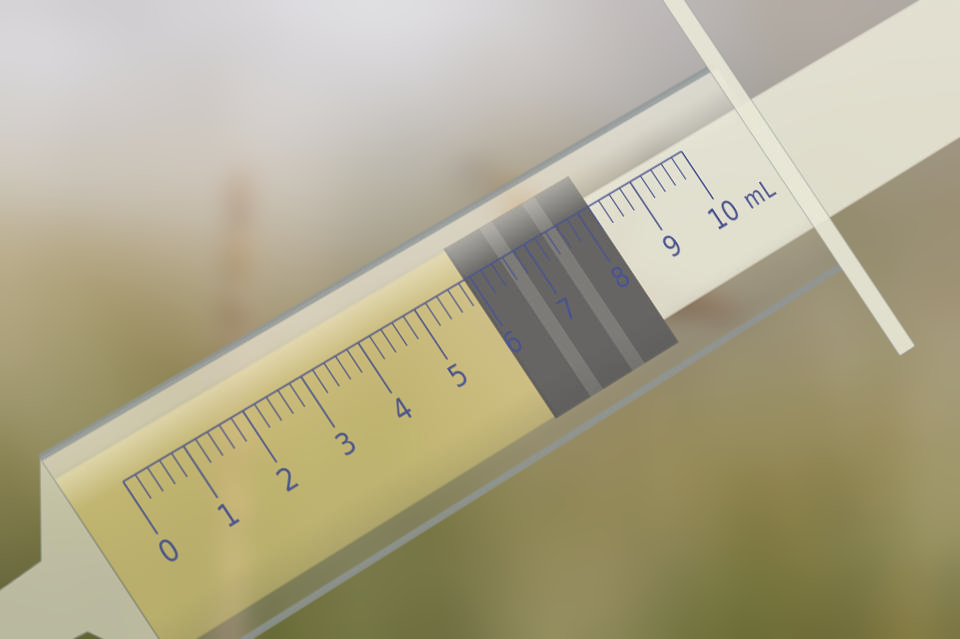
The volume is 5.9 mL
